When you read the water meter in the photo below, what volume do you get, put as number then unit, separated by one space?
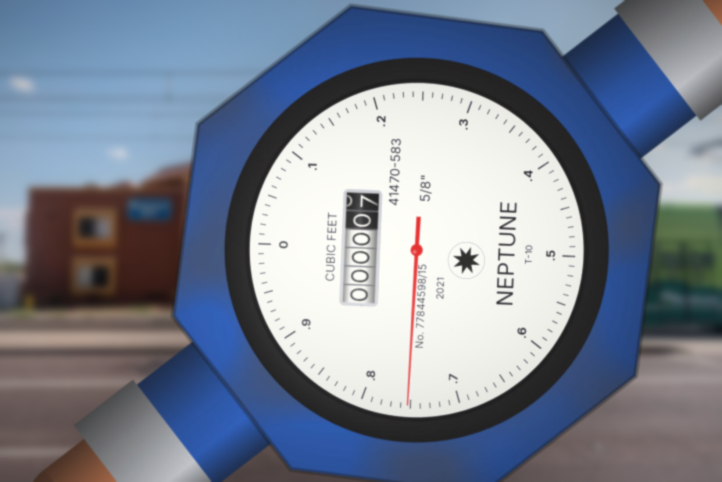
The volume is 6.75 ft³
